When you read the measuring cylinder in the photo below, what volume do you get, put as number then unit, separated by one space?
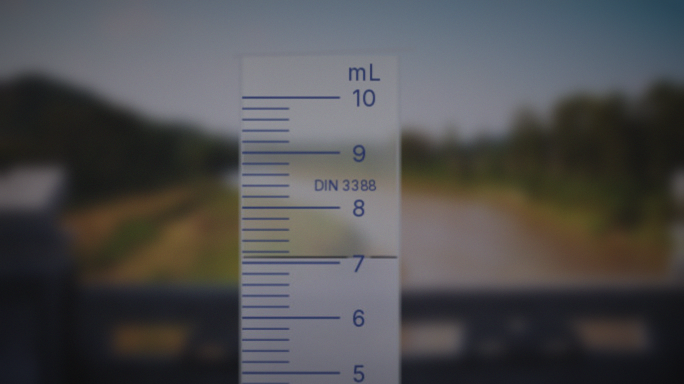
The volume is 7.1 mL
